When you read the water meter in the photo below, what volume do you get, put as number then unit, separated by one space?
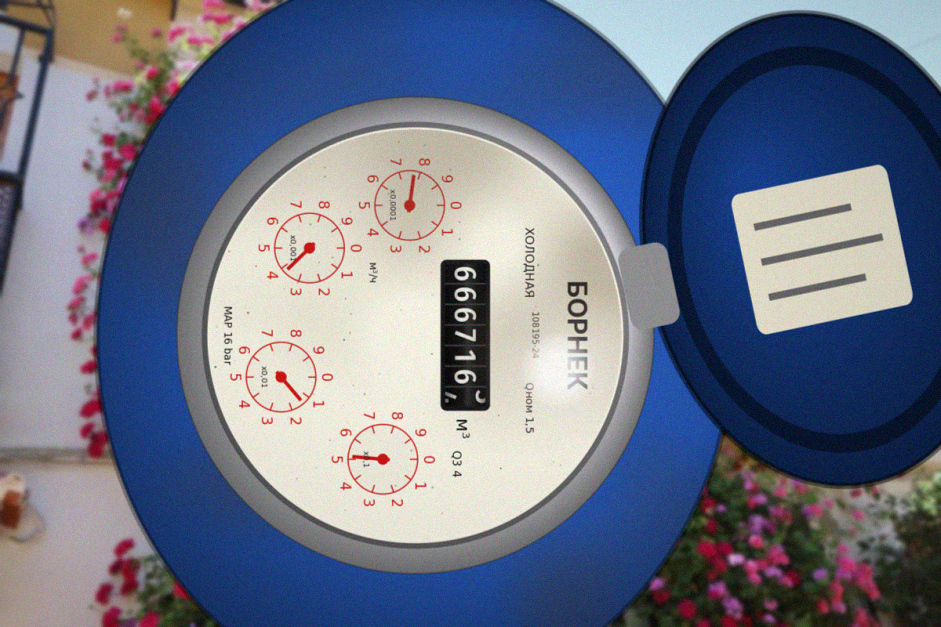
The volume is 6667163.5137 m³
